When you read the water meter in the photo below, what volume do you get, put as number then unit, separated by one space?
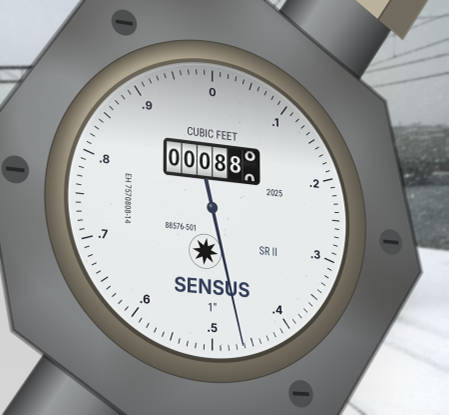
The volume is 888.46 ft³
